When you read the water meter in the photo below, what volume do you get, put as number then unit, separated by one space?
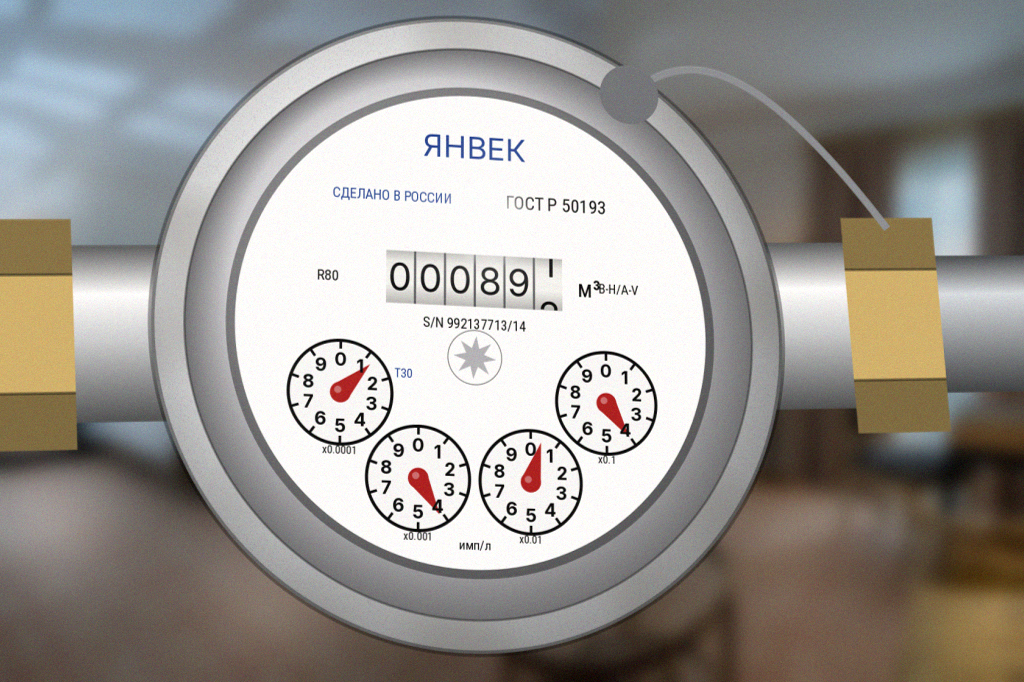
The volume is 891.4041 m³
